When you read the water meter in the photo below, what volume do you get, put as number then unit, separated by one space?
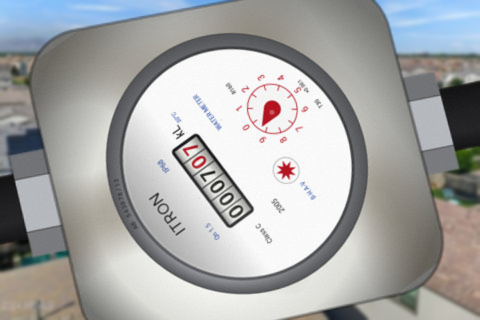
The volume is 7.069 kL
